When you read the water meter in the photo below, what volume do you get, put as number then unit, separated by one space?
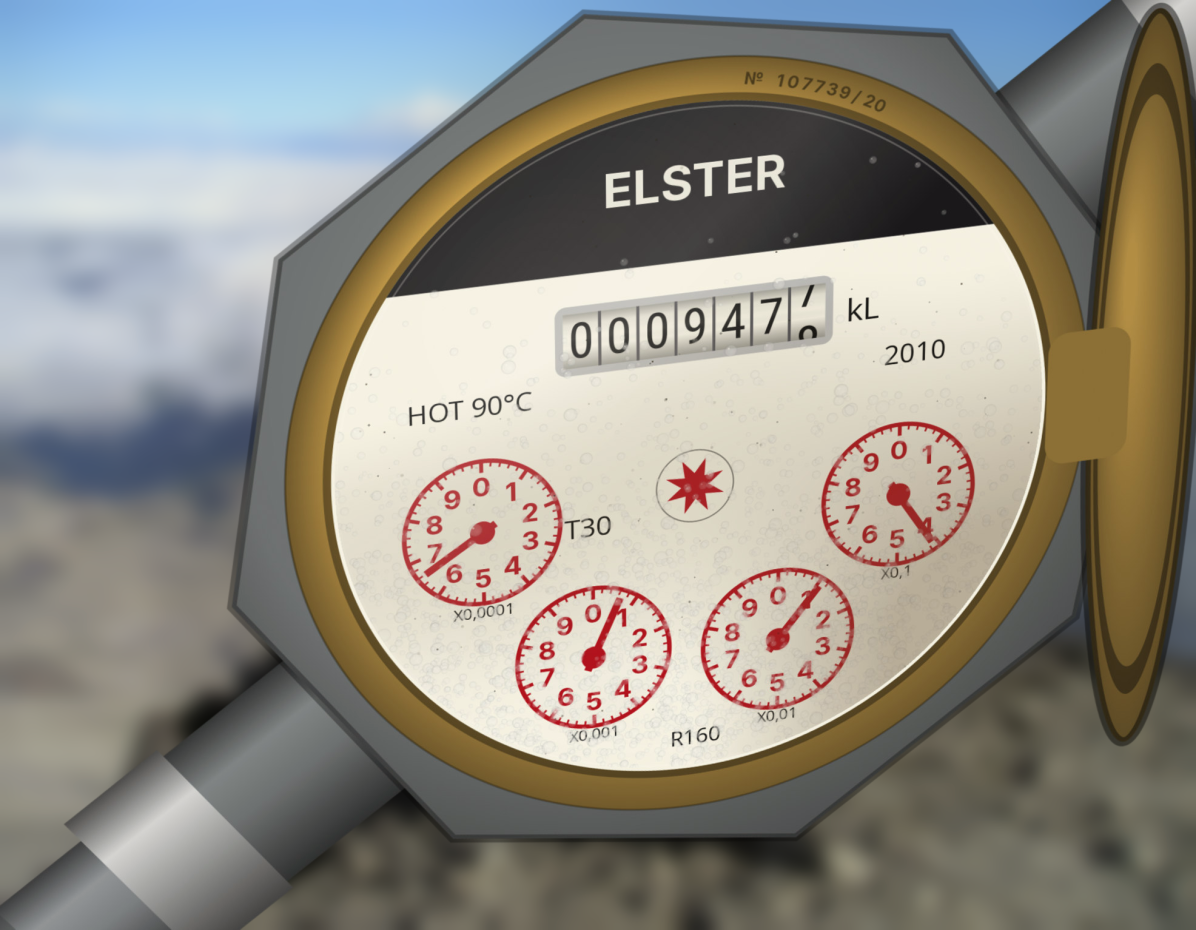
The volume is 9477.4106 kL
